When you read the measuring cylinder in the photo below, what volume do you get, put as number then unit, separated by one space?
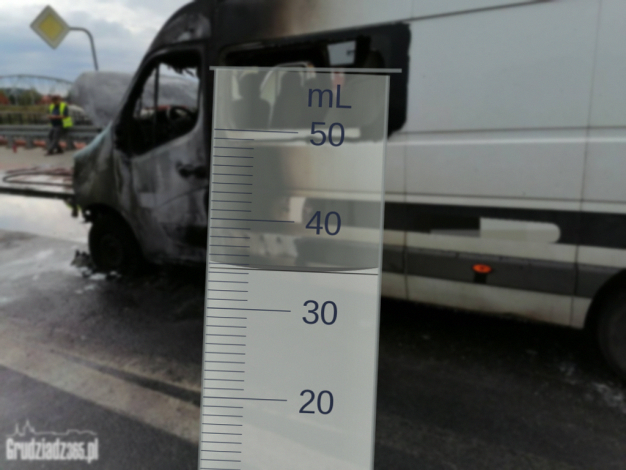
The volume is 34.5 mL
